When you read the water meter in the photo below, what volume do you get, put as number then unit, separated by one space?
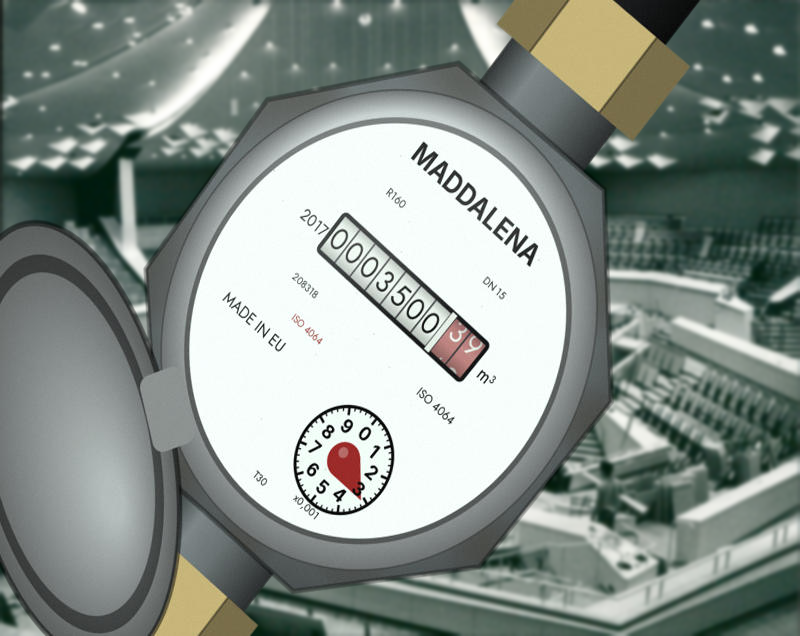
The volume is 3500.393 m³
